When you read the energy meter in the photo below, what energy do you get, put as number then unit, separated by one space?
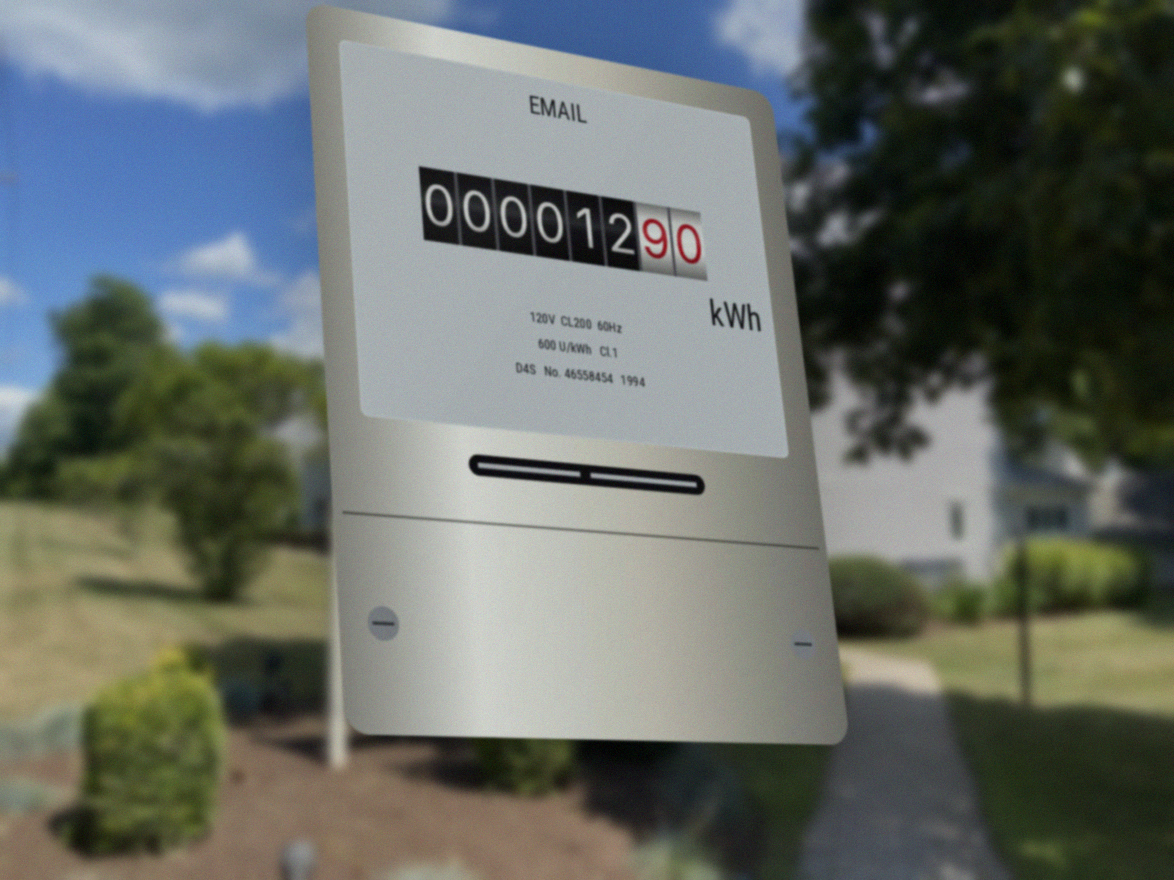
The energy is 12.90 kWh
